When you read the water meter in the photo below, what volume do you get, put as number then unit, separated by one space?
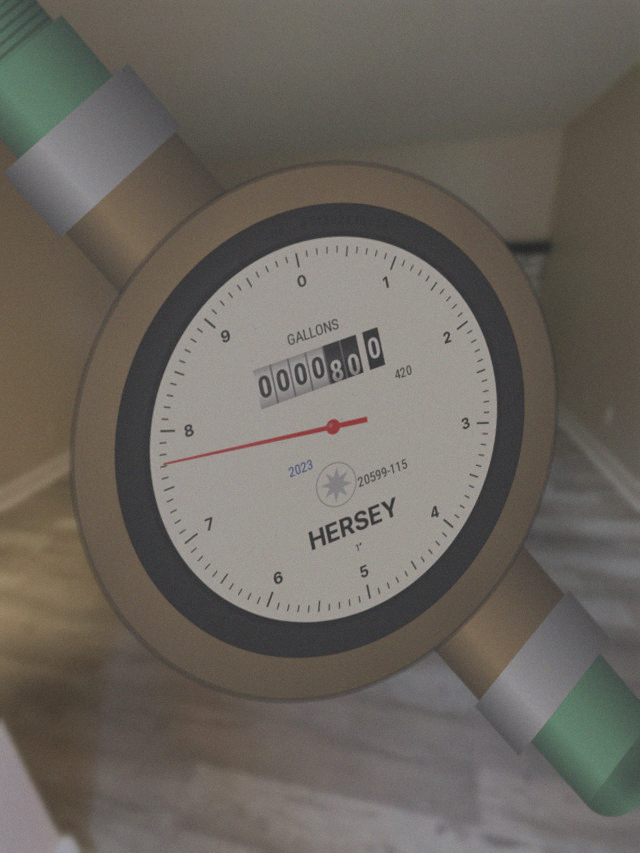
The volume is 797.7 gal
